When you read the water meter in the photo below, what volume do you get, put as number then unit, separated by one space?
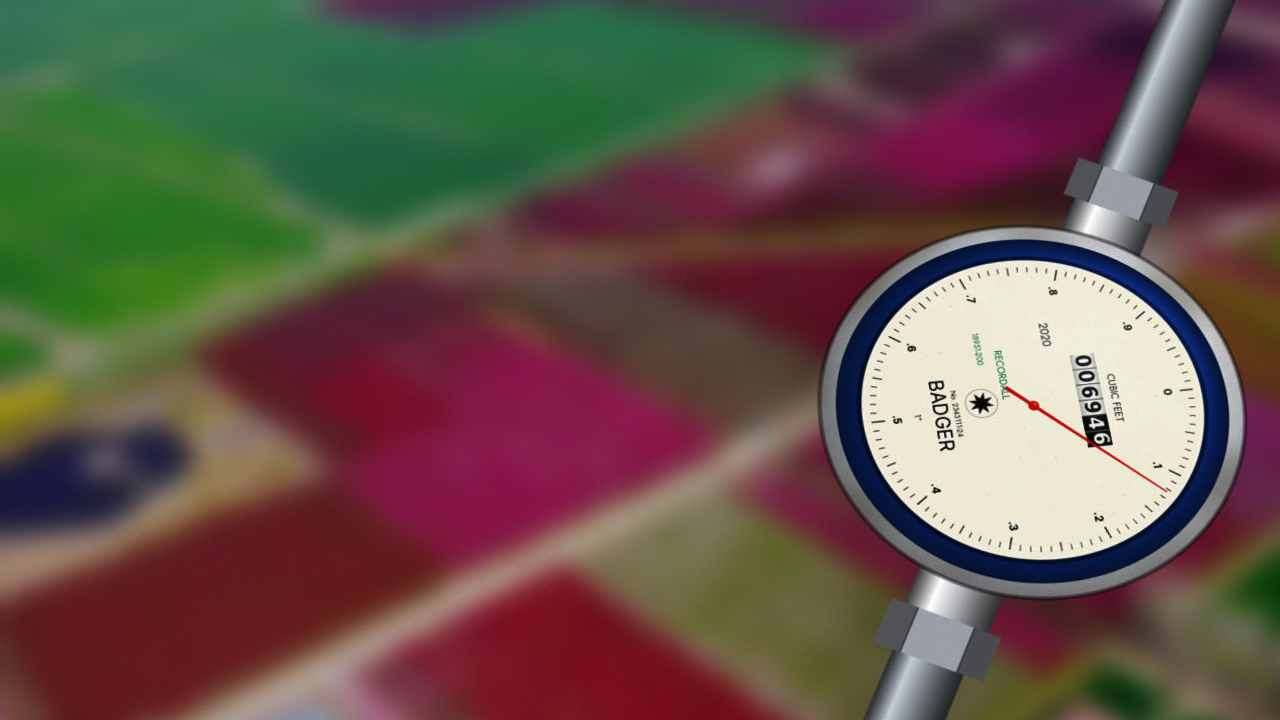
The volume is 6946.12 ft³
